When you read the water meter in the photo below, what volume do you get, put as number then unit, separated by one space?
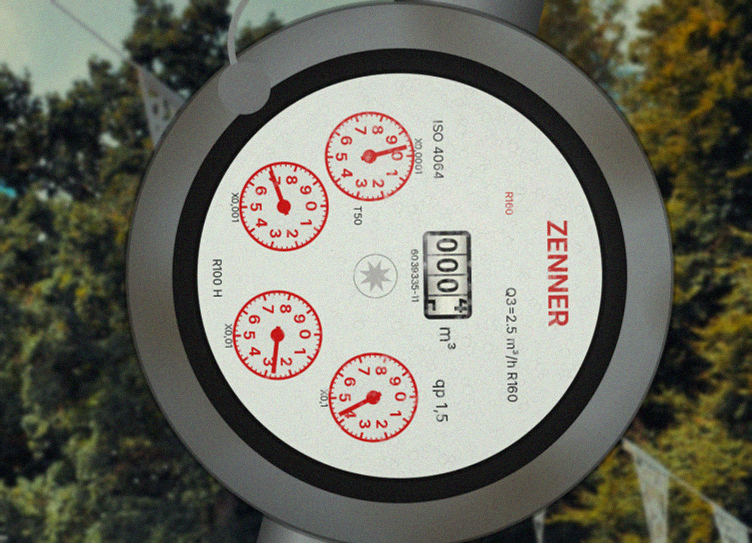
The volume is 4.4269 m³
